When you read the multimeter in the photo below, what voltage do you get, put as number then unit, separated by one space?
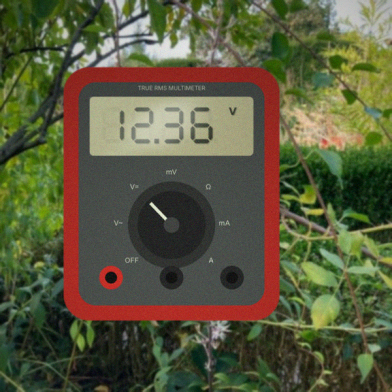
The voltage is 12.36 V
